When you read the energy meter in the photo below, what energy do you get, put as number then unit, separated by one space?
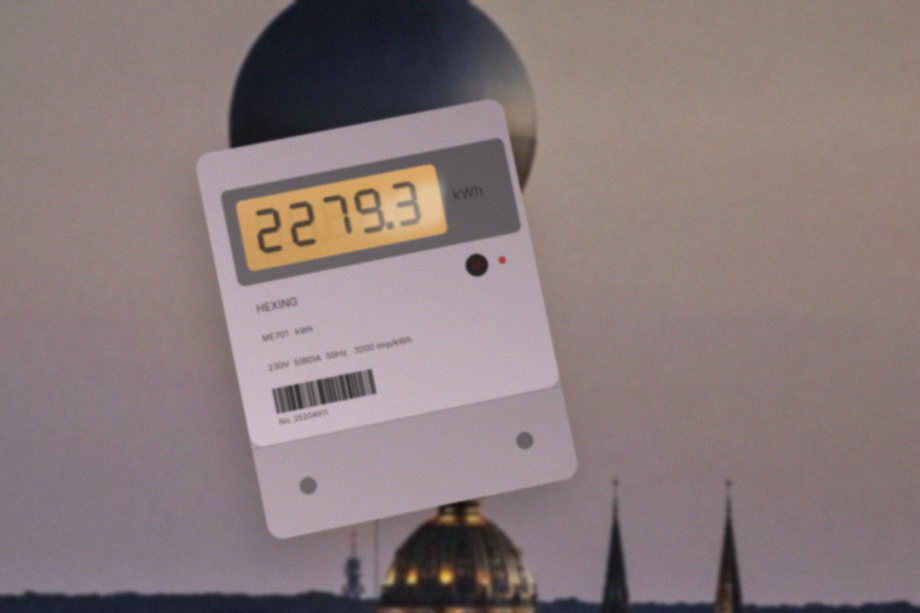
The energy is 2279.3 kWh
